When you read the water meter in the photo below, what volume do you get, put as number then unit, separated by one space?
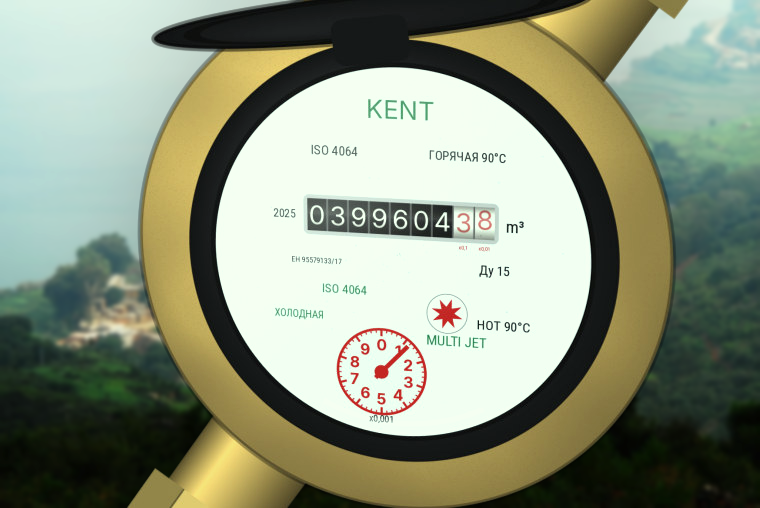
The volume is 399604.381 m³
